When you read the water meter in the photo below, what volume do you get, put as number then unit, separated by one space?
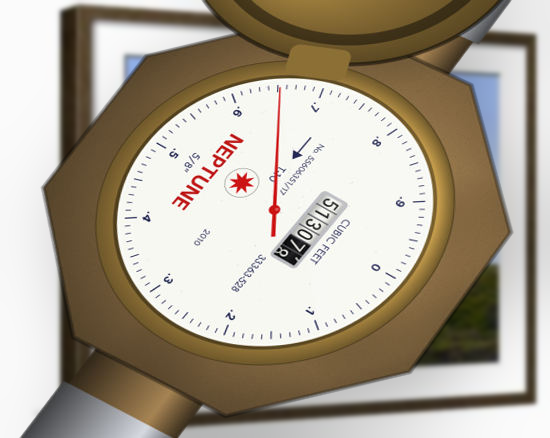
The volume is 513077.65 ft³
